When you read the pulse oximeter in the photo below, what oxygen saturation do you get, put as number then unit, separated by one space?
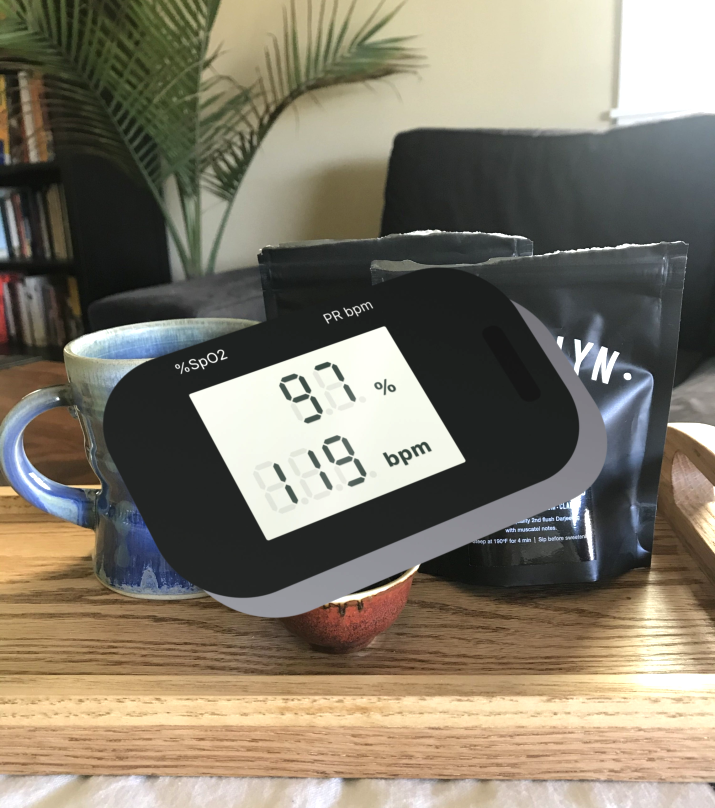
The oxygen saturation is 97 %
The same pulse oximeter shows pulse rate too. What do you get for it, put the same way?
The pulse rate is 119 bpm
